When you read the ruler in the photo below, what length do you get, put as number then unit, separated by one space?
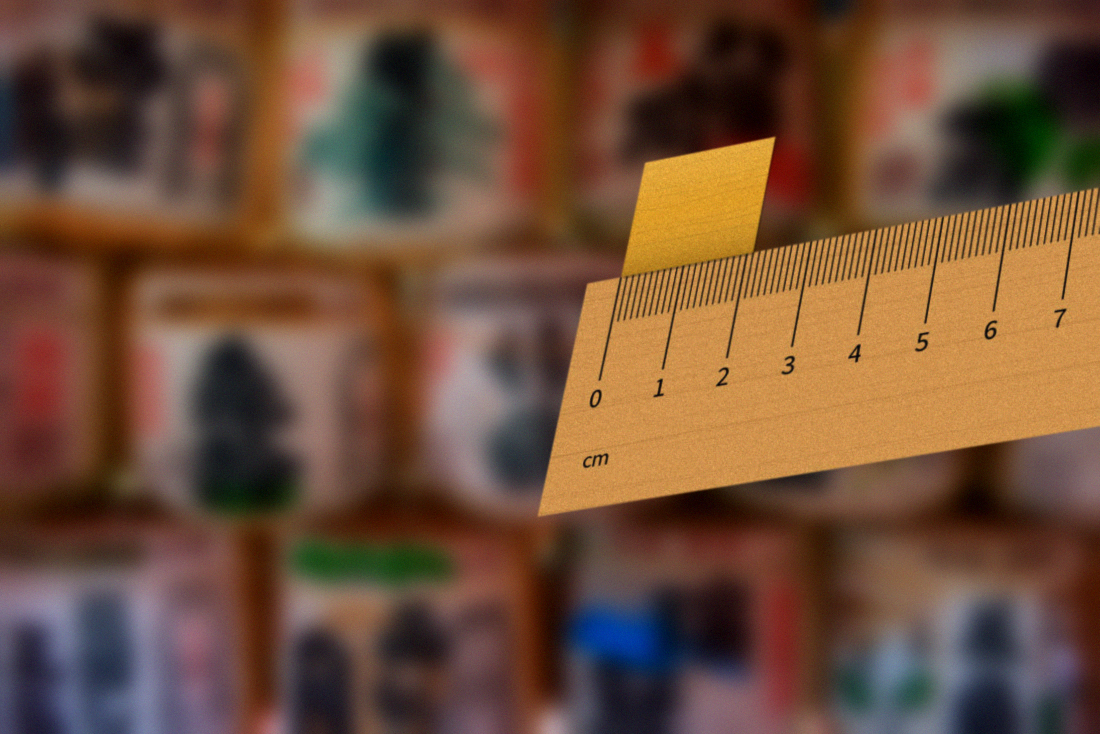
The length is 2.1 cm
